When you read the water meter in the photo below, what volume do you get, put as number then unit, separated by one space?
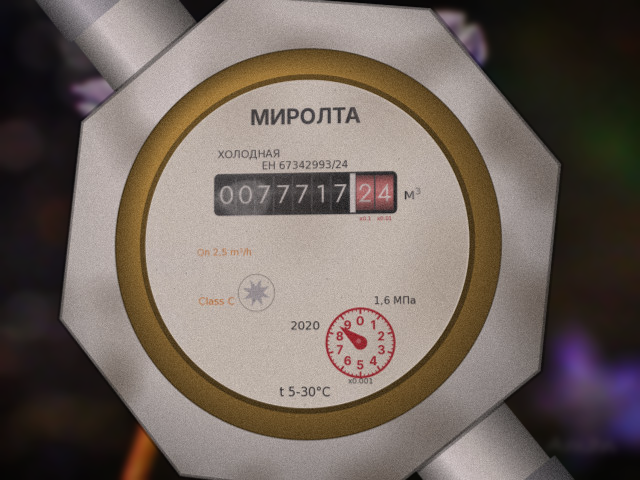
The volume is 77717.248 m³
